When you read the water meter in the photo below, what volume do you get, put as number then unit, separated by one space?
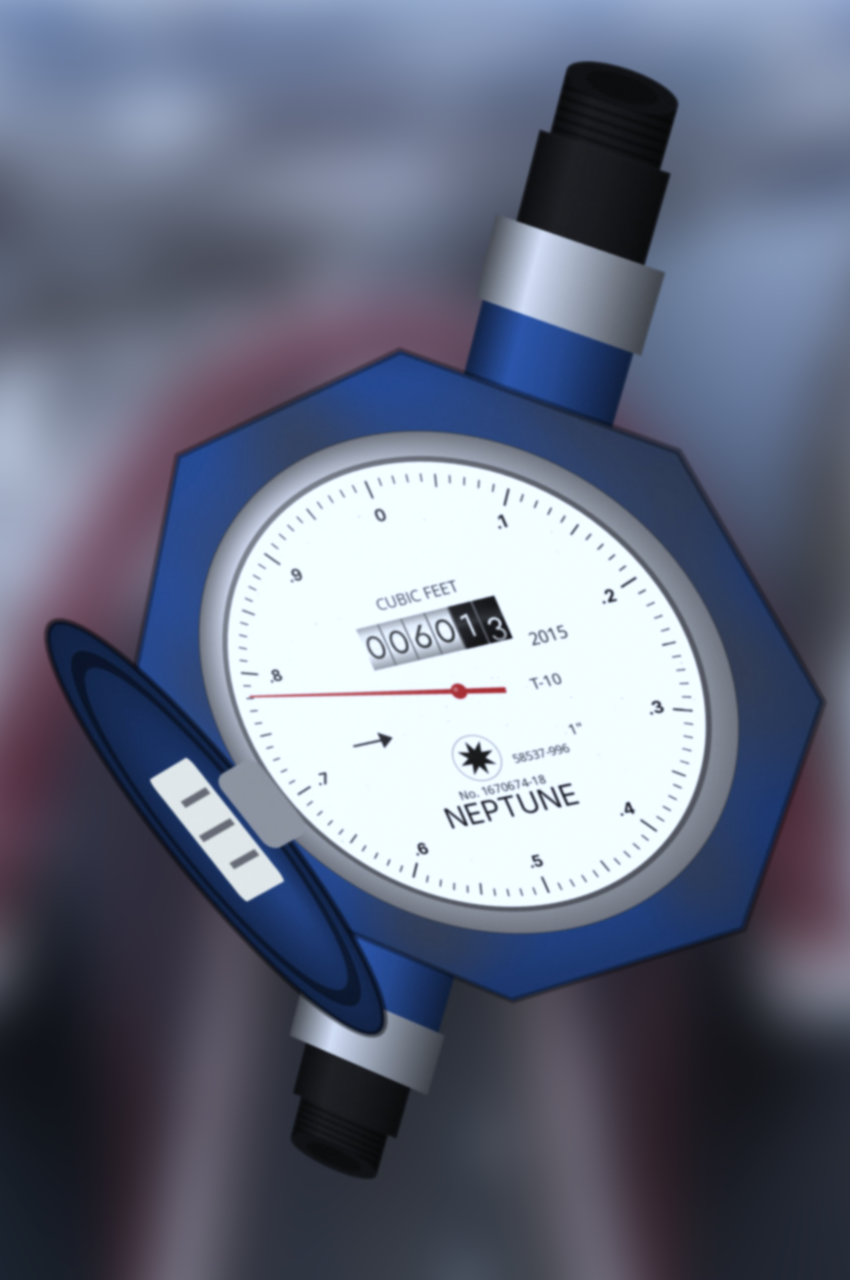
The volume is 6012.78 ft³
